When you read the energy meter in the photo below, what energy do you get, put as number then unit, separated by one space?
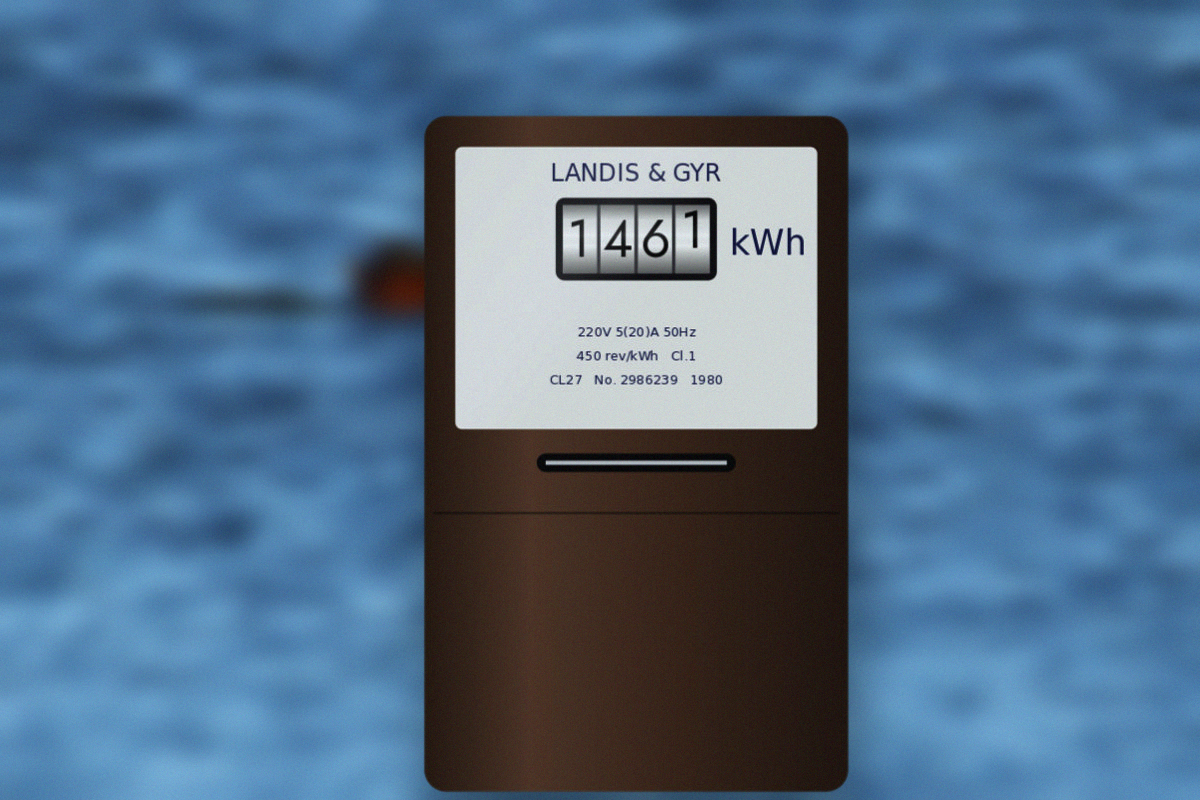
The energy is 1461 kWh
